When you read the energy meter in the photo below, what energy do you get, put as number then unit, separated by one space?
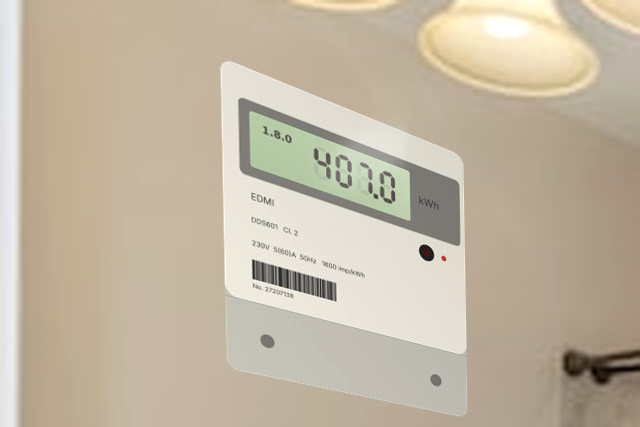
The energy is 407.0 kWh
